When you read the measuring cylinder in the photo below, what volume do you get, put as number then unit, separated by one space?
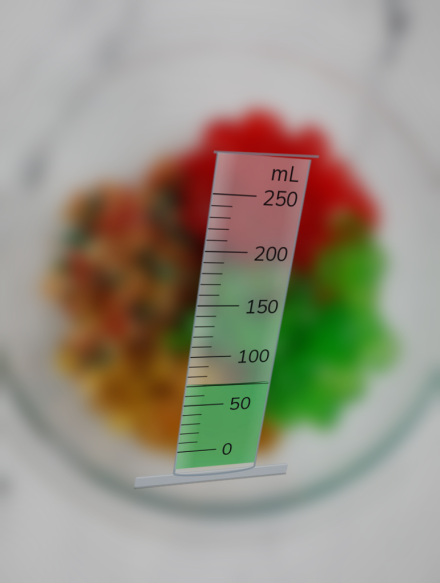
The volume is 70 mL
